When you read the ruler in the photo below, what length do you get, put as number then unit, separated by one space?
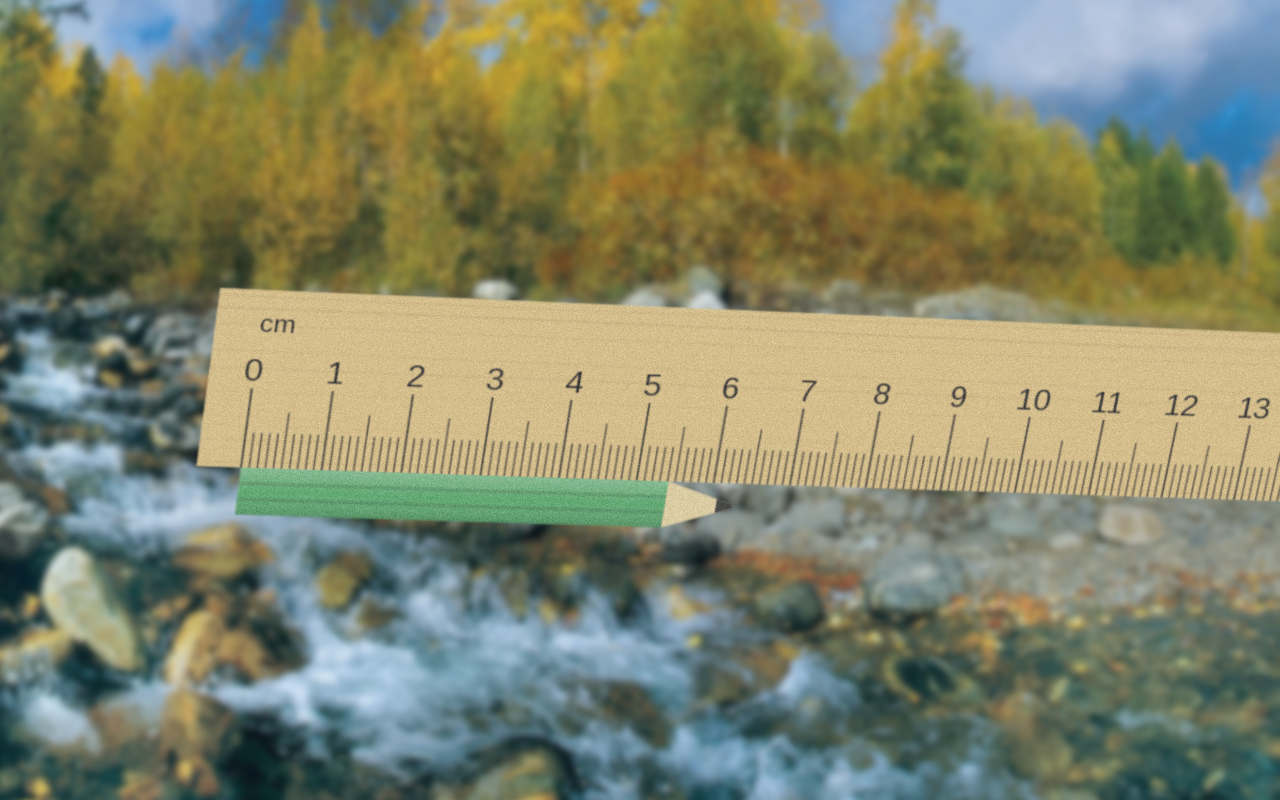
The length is 6.3 cm
